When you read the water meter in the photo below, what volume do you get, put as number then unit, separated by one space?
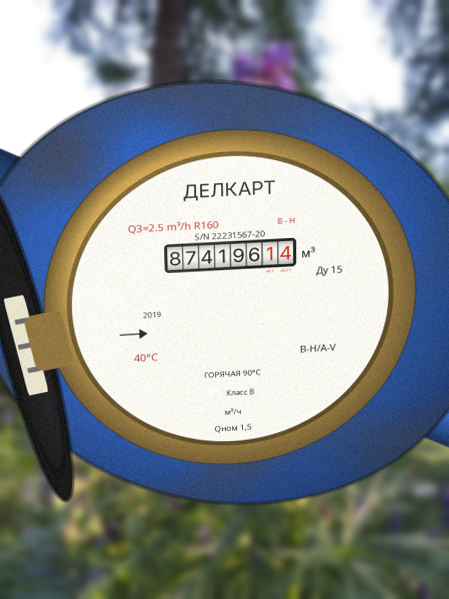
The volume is 874196.14 m³
